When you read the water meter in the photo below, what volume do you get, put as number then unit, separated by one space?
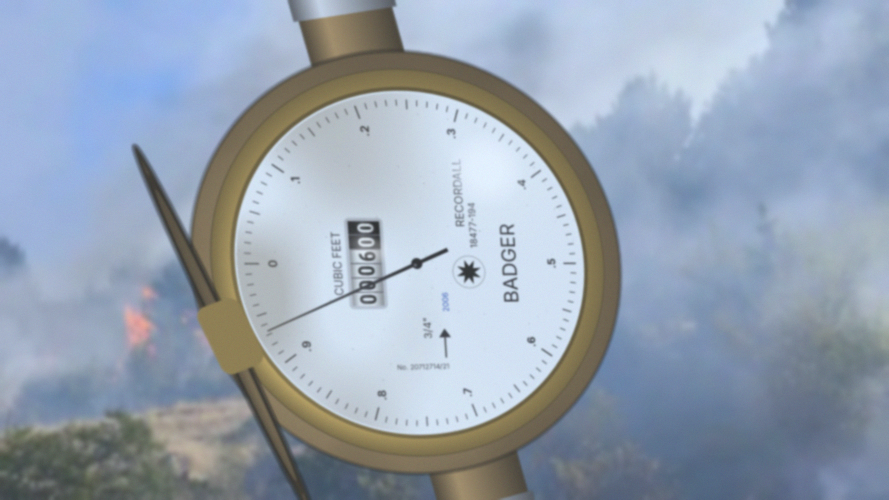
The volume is 599.93 ft³
